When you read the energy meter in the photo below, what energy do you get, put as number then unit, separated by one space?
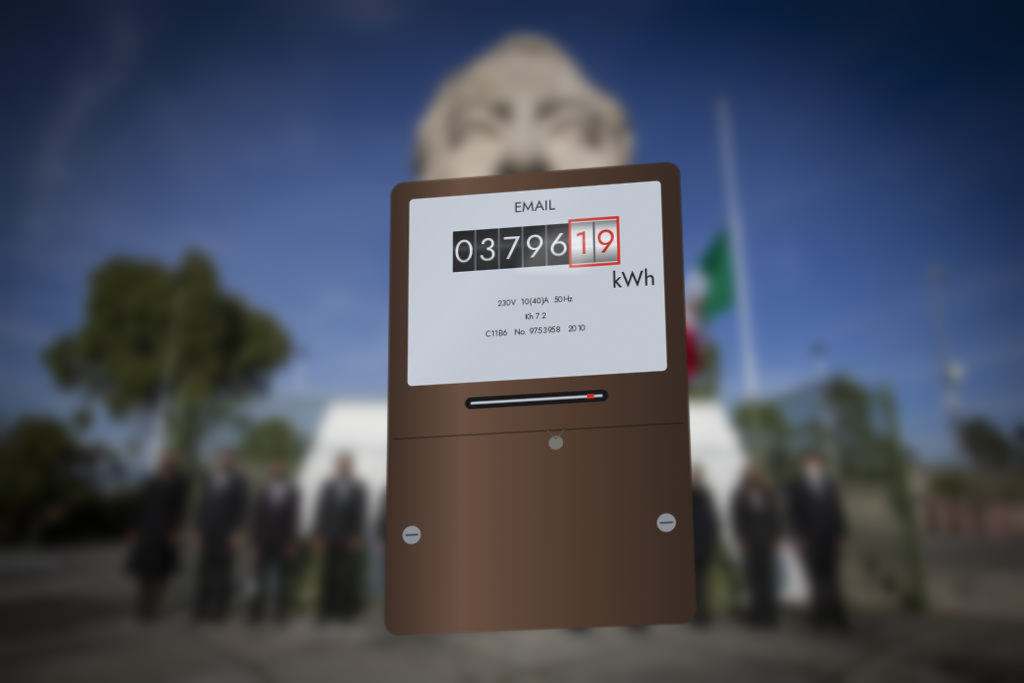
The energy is 3796.19 kWh
